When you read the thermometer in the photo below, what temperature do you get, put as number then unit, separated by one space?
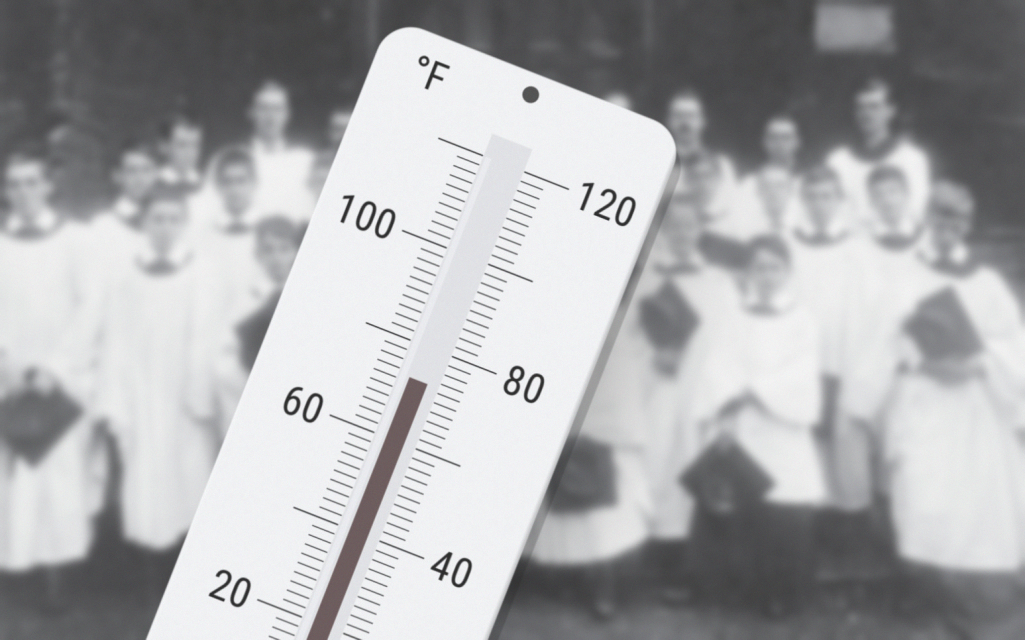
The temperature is 73 °F
